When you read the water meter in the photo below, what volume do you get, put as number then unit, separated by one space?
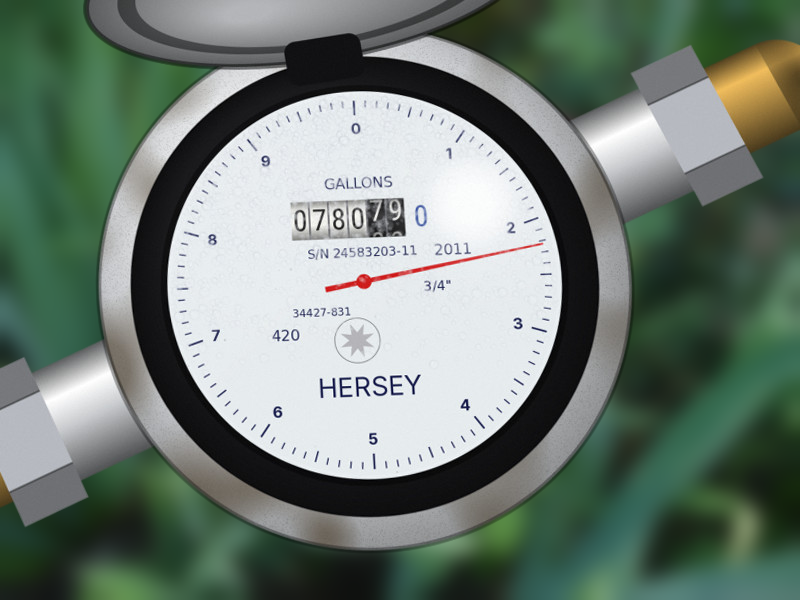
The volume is 780792.2 gal
